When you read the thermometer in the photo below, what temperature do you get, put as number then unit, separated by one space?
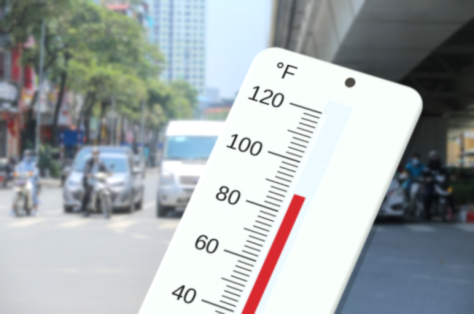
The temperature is 88 °F
